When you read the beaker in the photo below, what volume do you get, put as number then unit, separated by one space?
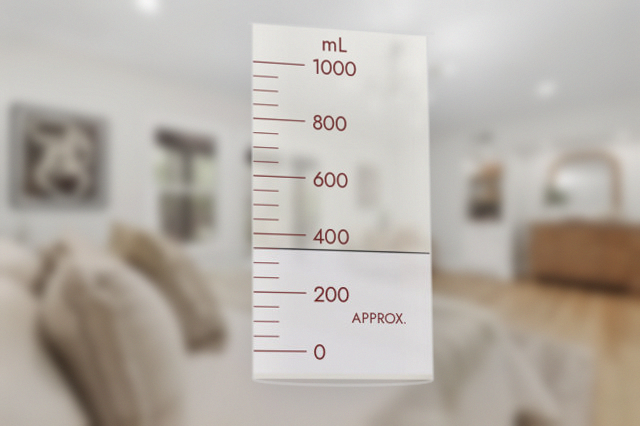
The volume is 350 mL
